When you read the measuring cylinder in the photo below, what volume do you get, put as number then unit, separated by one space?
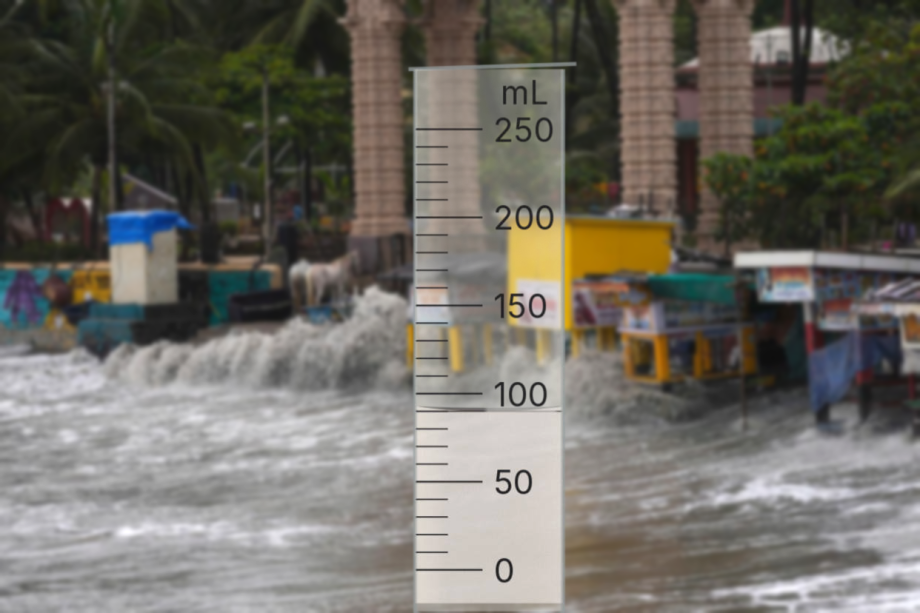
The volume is 90 mL
